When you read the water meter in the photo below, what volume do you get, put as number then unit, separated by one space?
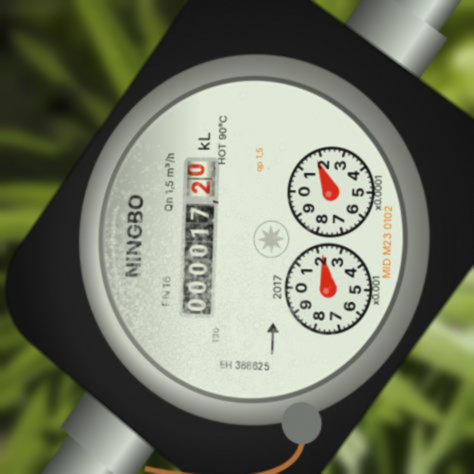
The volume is 17.2021 kL
